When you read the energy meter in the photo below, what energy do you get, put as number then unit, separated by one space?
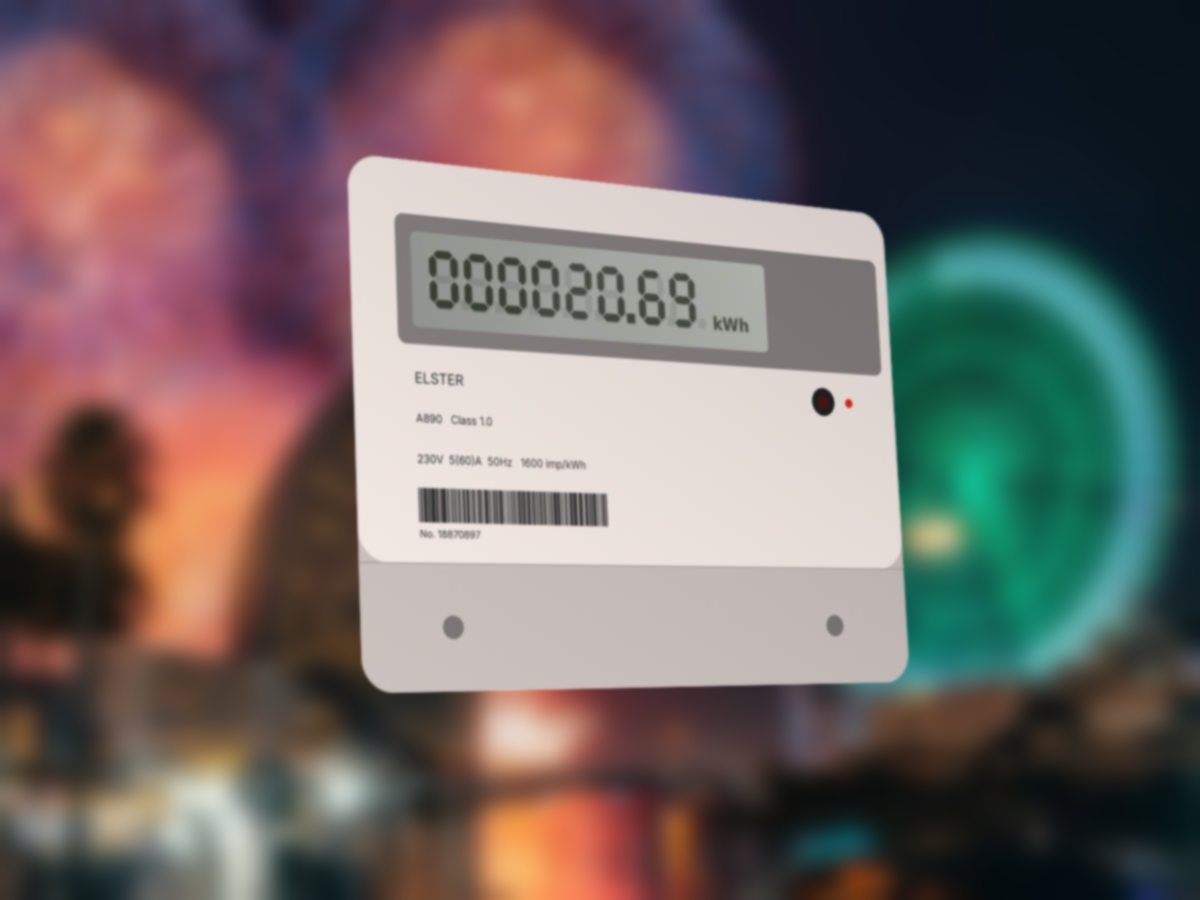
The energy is 20.69 kWh
